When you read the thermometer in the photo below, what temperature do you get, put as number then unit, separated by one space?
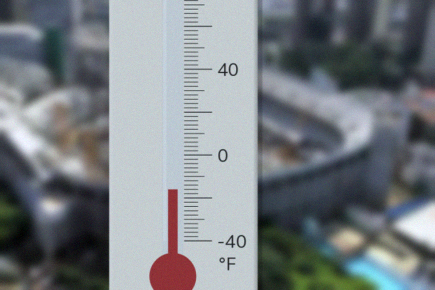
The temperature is -16 °F
